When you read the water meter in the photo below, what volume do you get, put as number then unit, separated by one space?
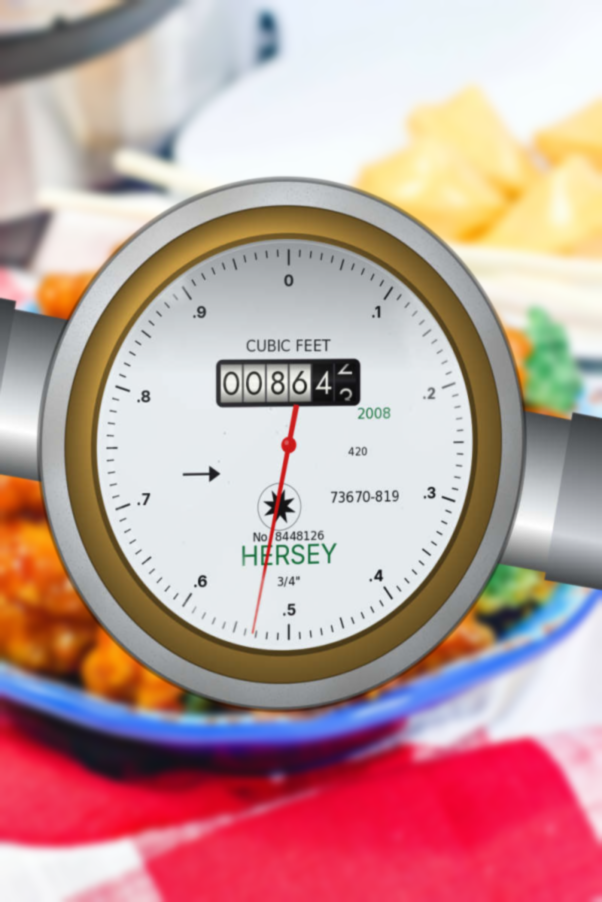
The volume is 8642.53 ft³
